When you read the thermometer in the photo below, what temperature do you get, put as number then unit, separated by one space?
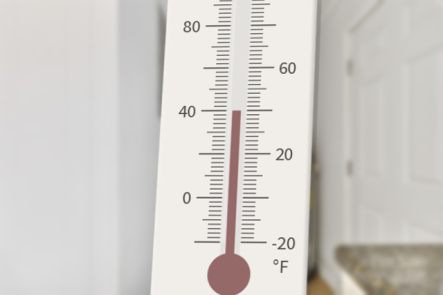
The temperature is 40 °F
